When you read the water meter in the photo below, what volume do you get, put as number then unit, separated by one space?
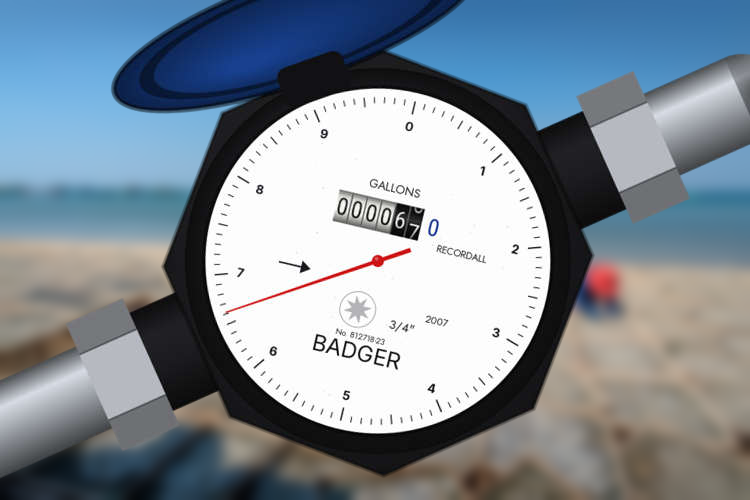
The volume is 666.6 gal
